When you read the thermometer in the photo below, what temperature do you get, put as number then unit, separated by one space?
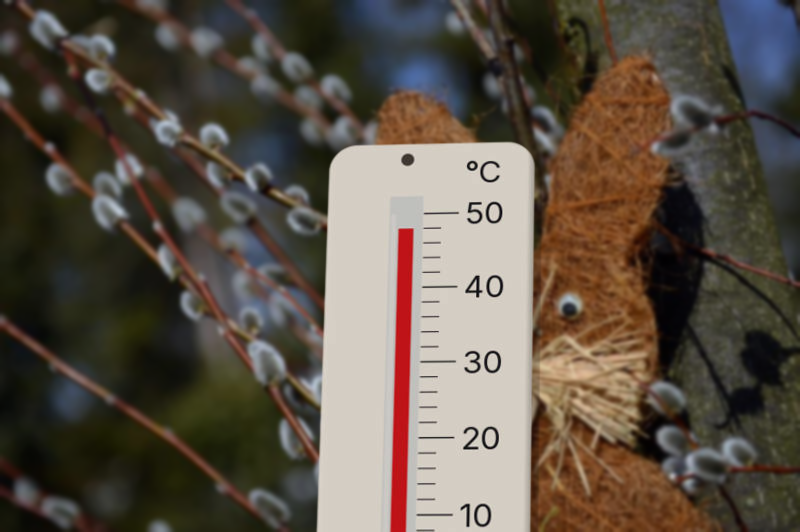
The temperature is 48 °C
